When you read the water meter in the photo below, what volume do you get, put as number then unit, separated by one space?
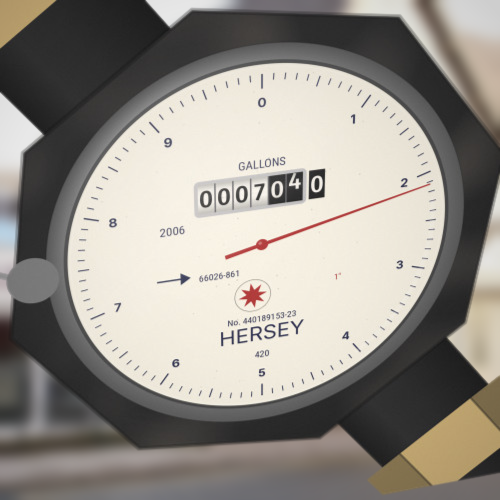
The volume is 7042.1 gal
